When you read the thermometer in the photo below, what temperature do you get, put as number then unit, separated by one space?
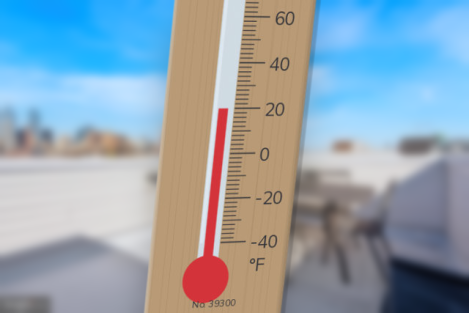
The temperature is 20 °F
